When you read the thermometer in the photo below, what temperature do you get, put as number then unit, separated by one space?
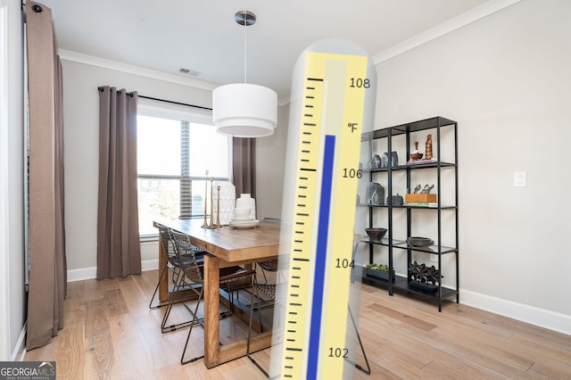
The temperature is 106.8 °F
